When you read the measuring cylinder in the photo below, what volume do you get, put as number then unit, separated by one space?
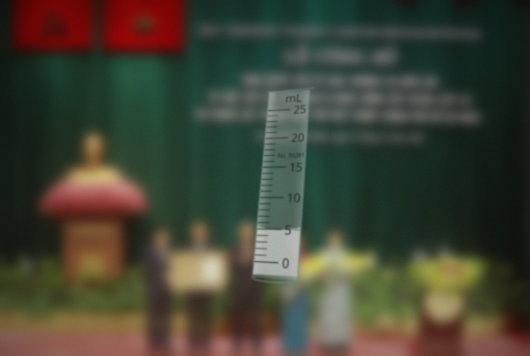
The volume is 5 mL
